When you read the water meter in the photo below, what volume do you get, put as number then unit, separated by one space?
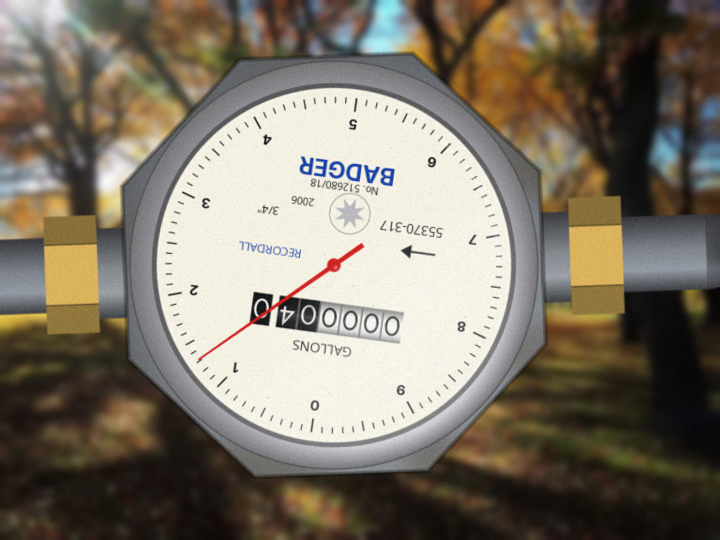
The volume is 41.3 gal
